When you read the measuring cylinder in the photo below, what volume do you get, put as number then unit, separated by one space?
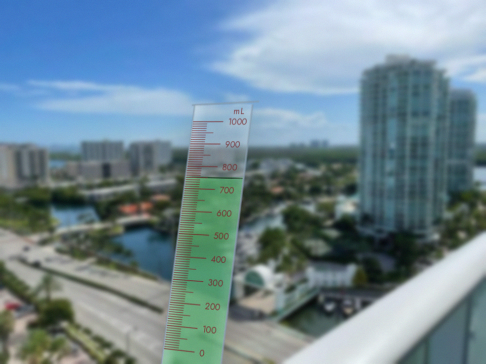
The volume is 750 mL
